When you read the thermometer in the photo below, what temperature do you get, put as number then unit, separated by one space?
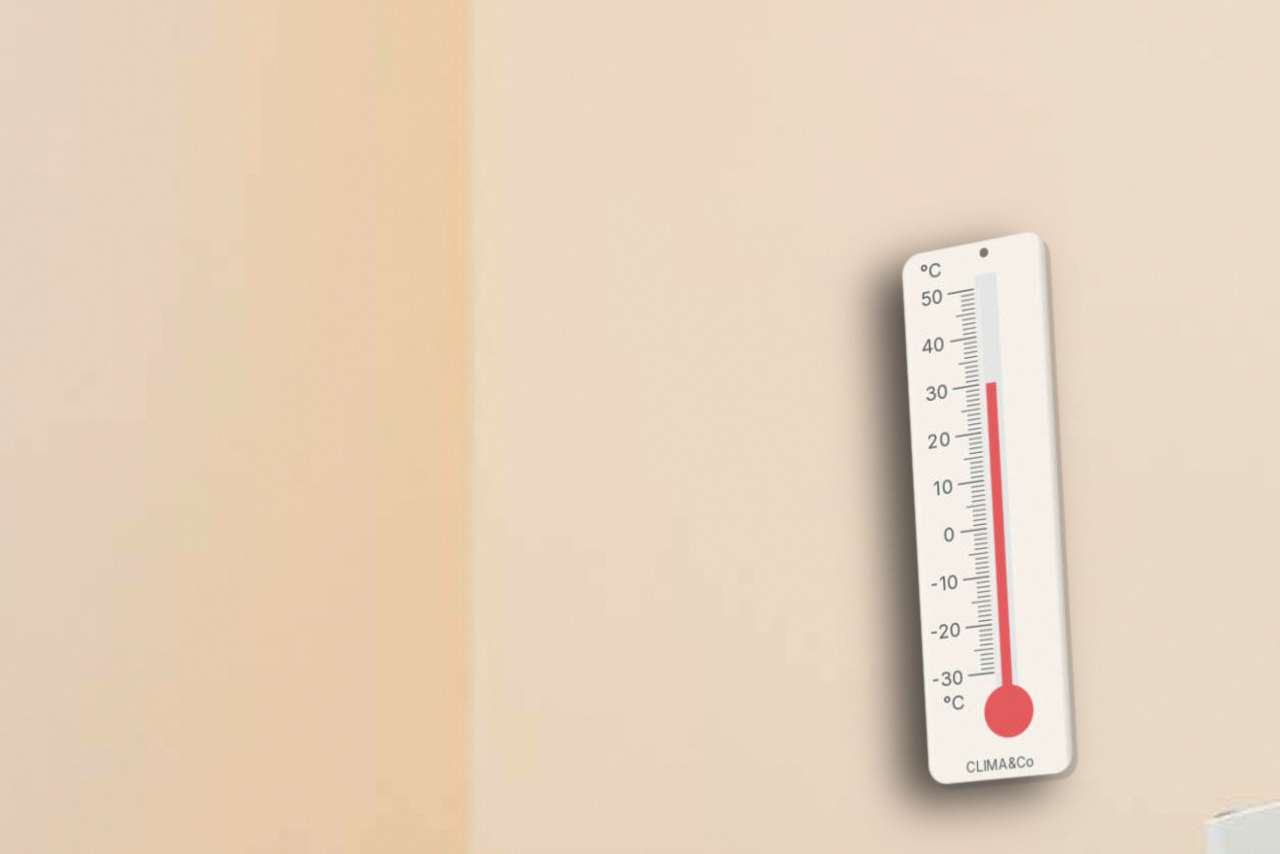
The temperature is 30 °C
